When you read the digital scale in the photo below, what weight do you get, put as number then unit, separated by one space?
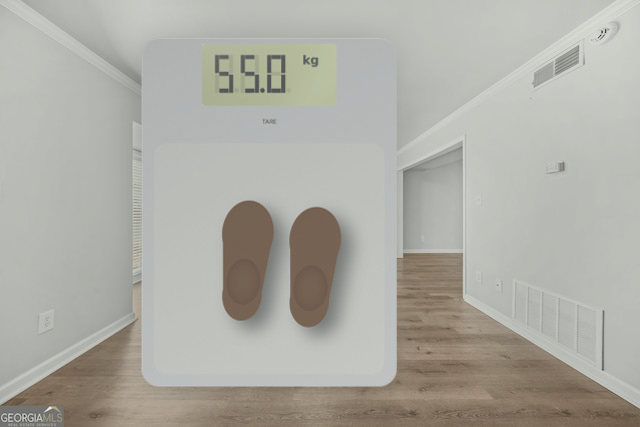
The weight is 55.0 kg
